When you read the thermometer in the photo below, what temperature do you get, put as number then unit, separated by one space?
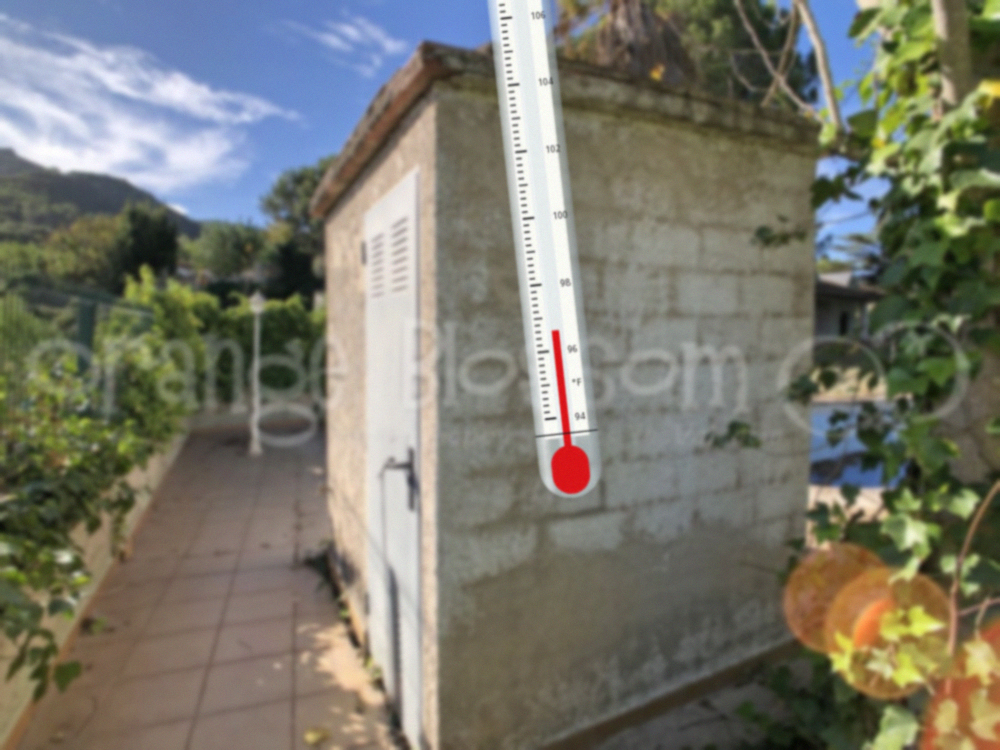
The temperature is 96.6 °F
